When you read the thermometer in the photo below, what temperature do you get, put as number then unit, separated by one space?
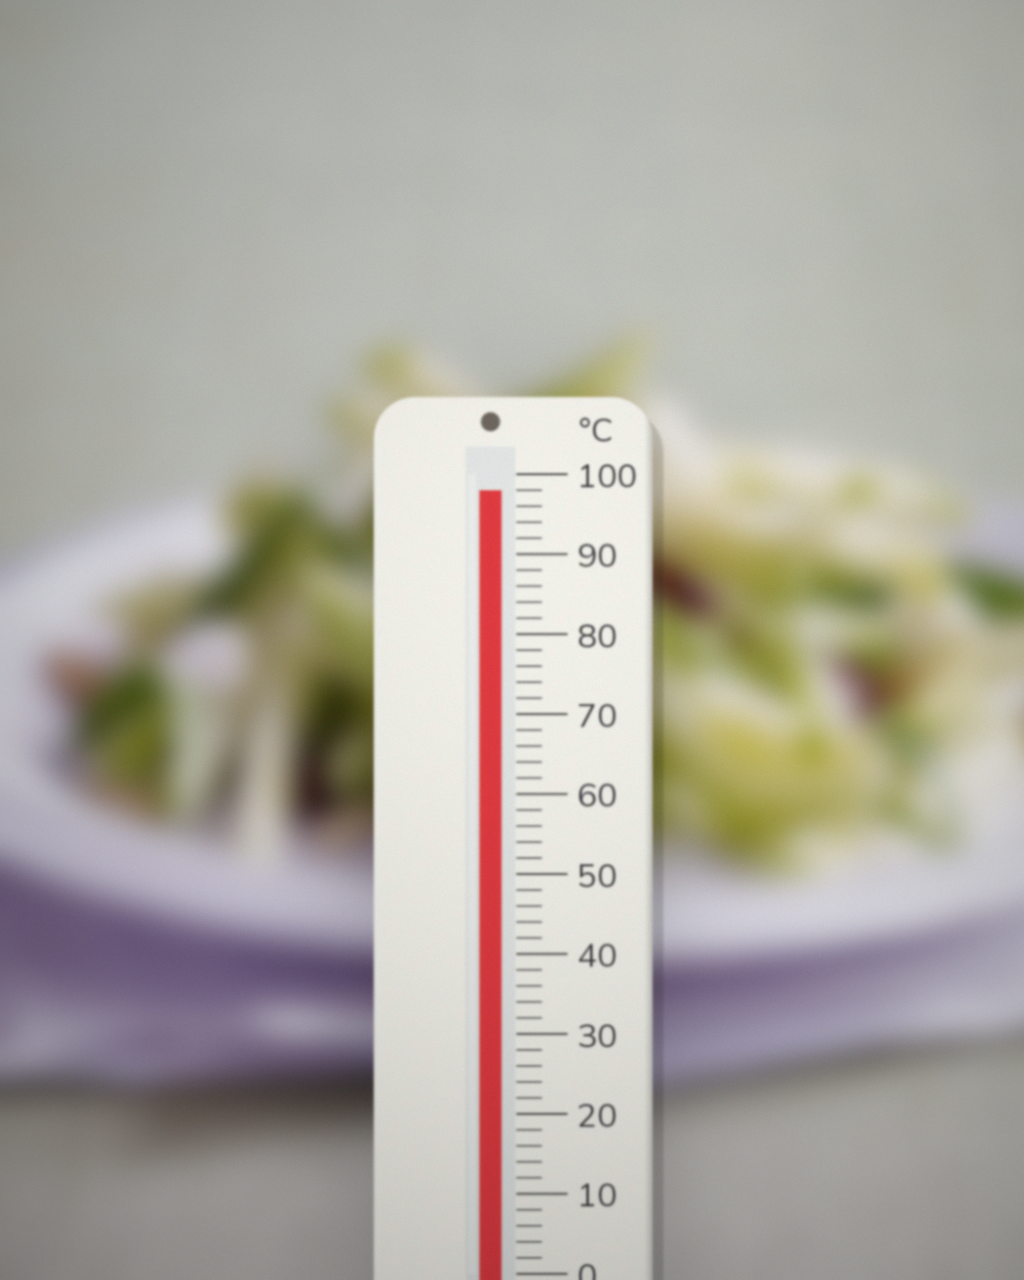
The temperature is 98 °C
